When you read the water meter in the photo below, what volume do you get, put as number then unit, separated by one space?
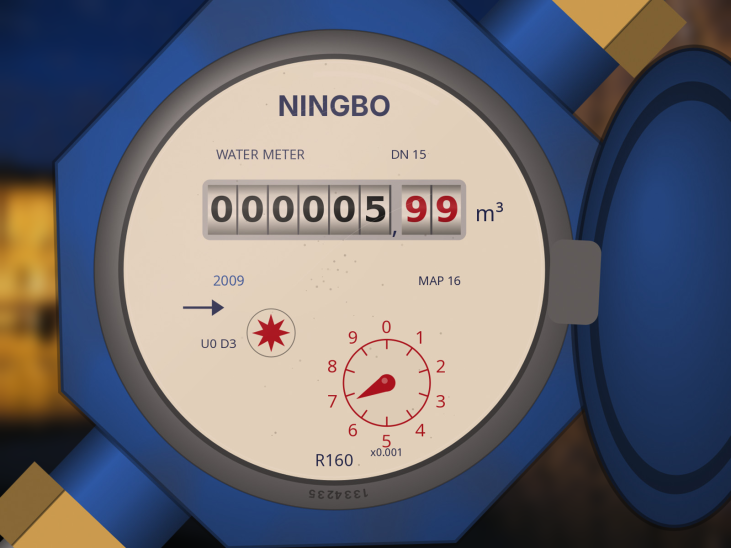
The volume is 5.996 m³
